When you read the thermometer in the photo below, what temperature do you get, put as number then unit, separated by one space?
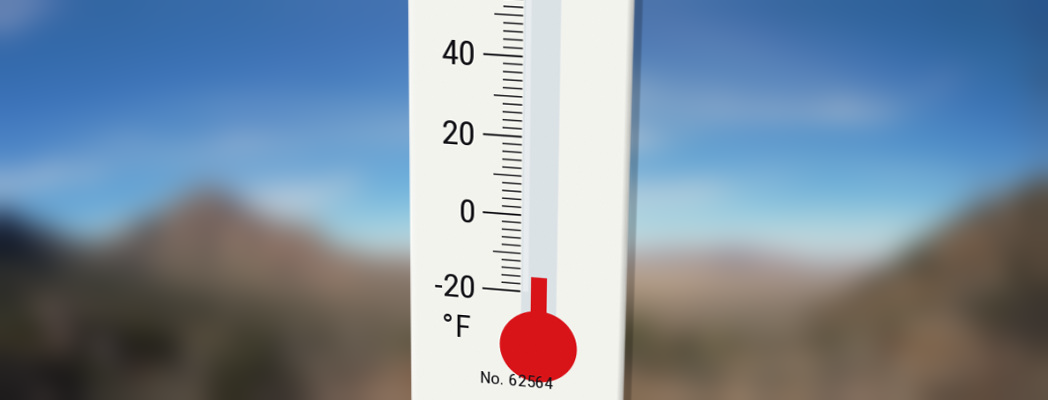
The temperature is -16 °F
